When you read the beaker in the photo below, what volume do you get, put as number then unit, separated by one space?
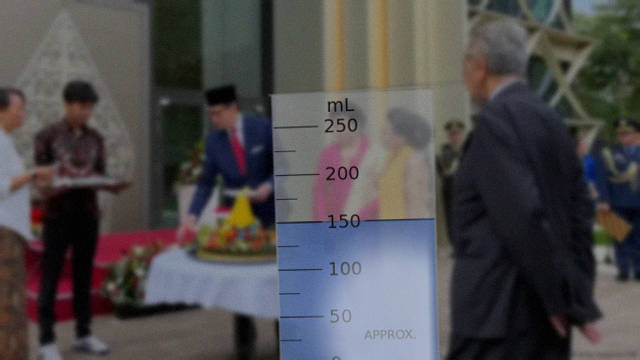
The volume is 150 mL
